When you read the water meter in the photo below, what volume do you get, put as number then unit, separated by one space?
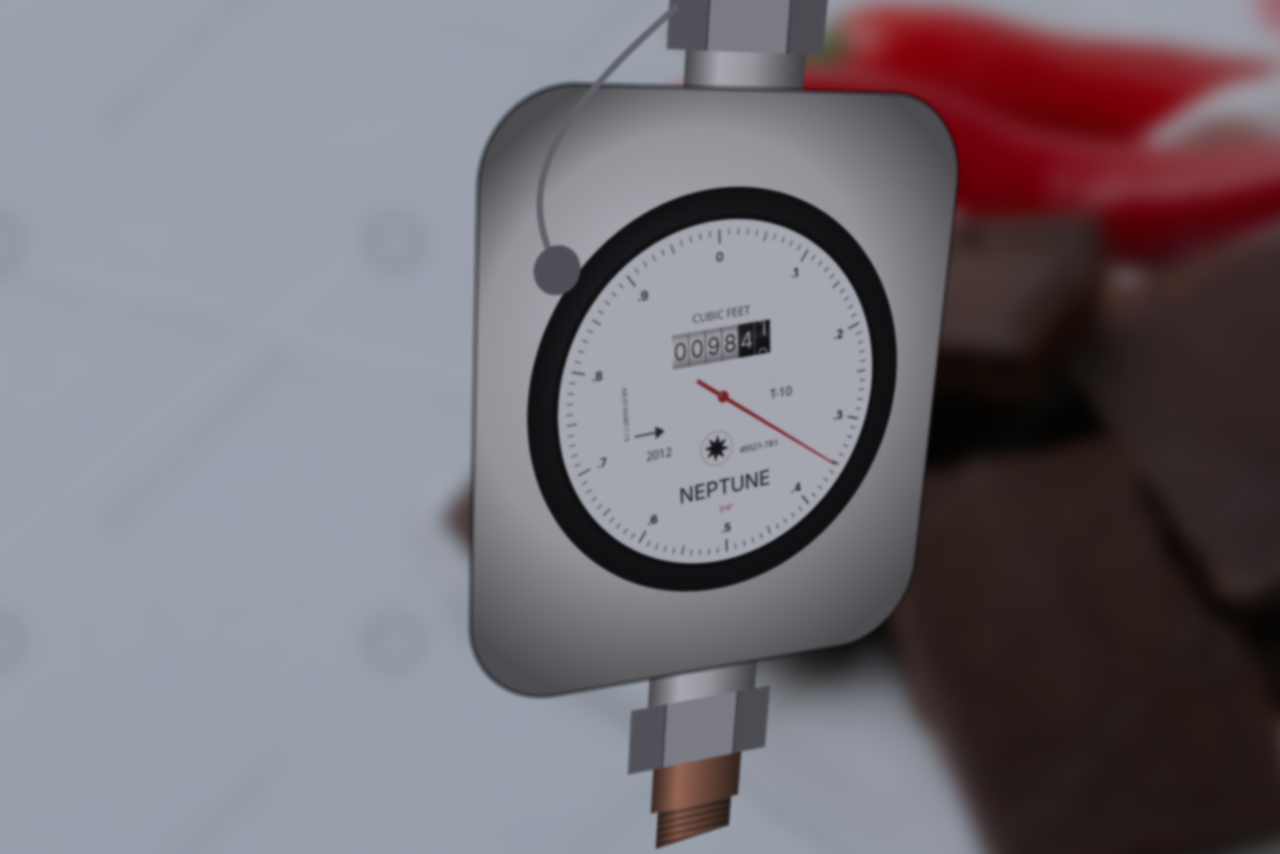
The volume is 9841.35 ft³
